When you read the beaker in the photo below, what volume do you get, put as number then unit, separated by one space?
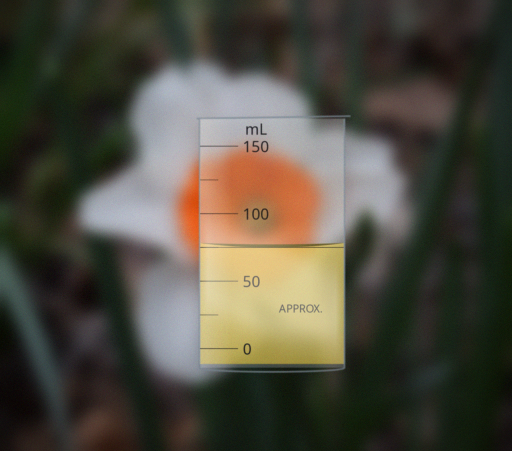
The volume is 75 mL
